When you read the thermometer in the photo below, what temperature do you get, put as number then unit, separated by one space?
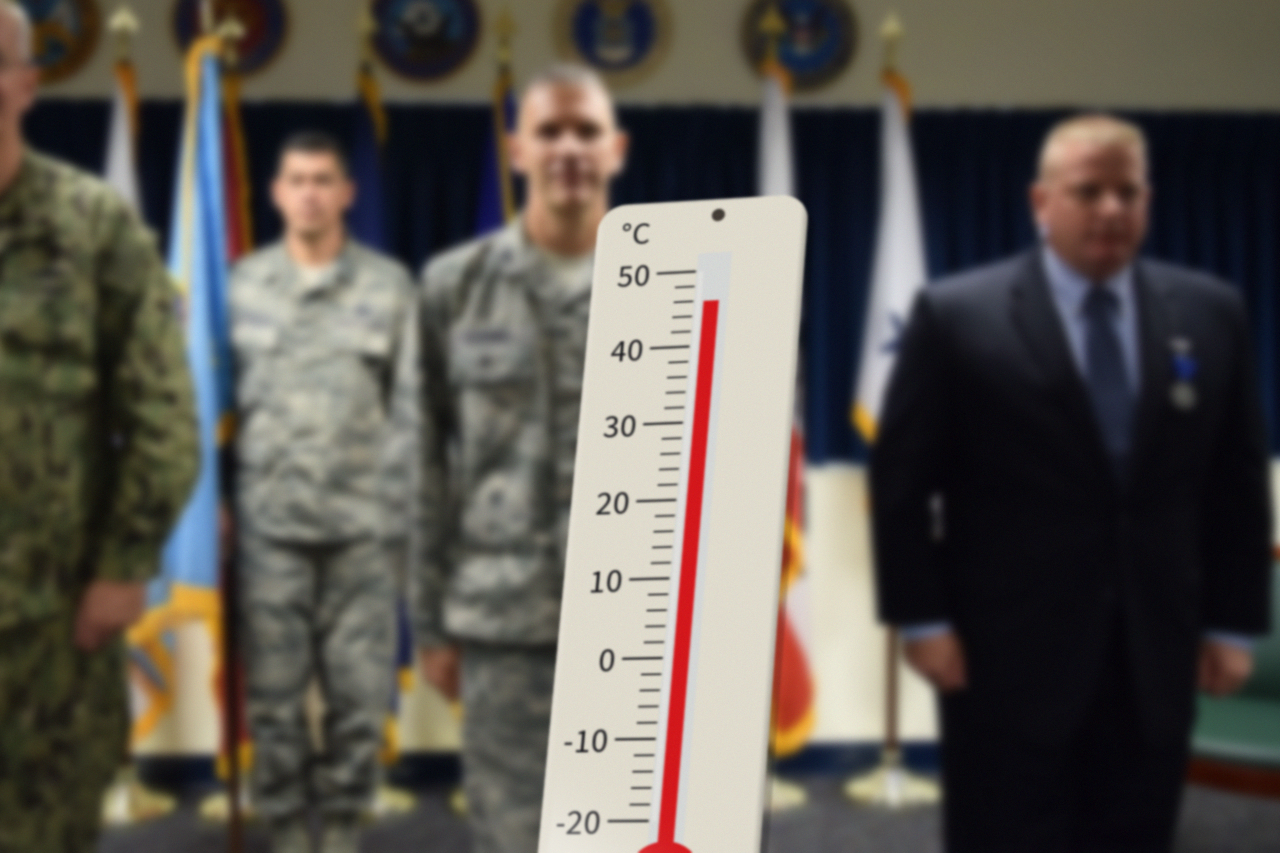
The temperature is 46 °C
